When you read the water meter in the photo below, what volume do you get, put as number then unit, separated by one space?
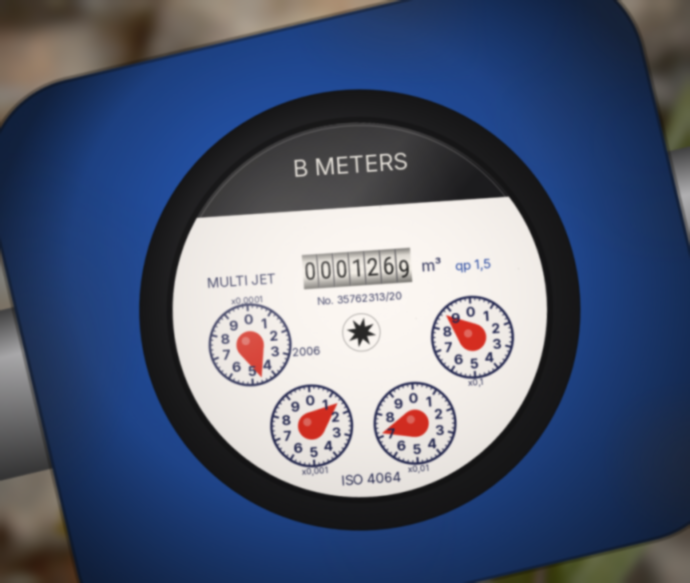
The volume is 1268.8714 m³
